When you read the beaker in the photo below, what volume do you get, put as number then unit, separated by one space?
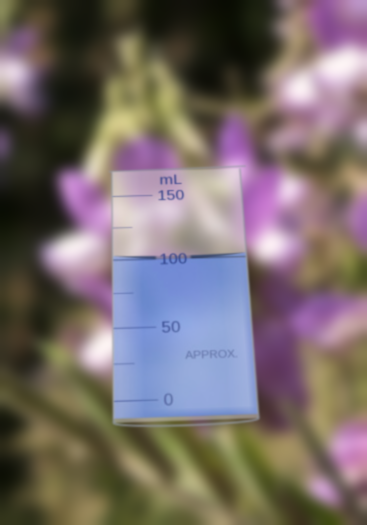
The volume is 100 mL
